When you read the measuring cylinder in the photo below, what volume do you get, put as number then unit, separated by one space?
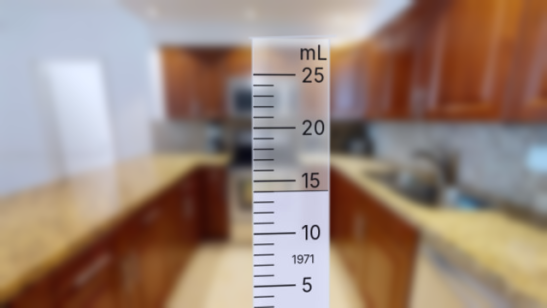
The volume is 14 mL
